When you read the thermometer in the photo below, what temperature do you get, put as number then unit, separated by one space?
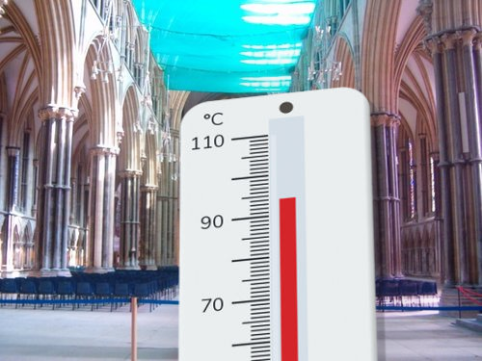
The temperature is 94 °C
